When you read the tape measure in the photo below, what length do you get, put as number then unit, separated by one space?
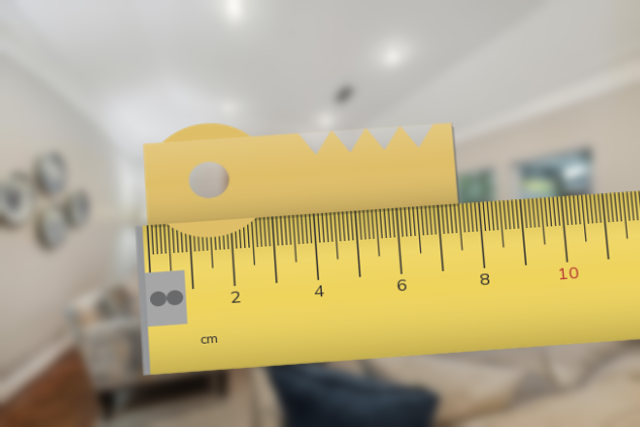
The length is 7.5 cm
